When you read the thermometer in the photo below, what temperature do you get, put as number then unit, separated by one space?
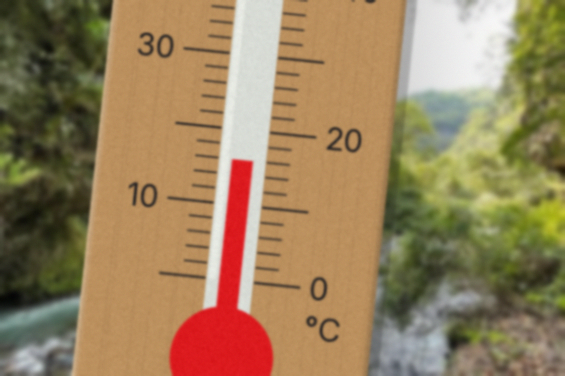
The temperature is 16 °C
